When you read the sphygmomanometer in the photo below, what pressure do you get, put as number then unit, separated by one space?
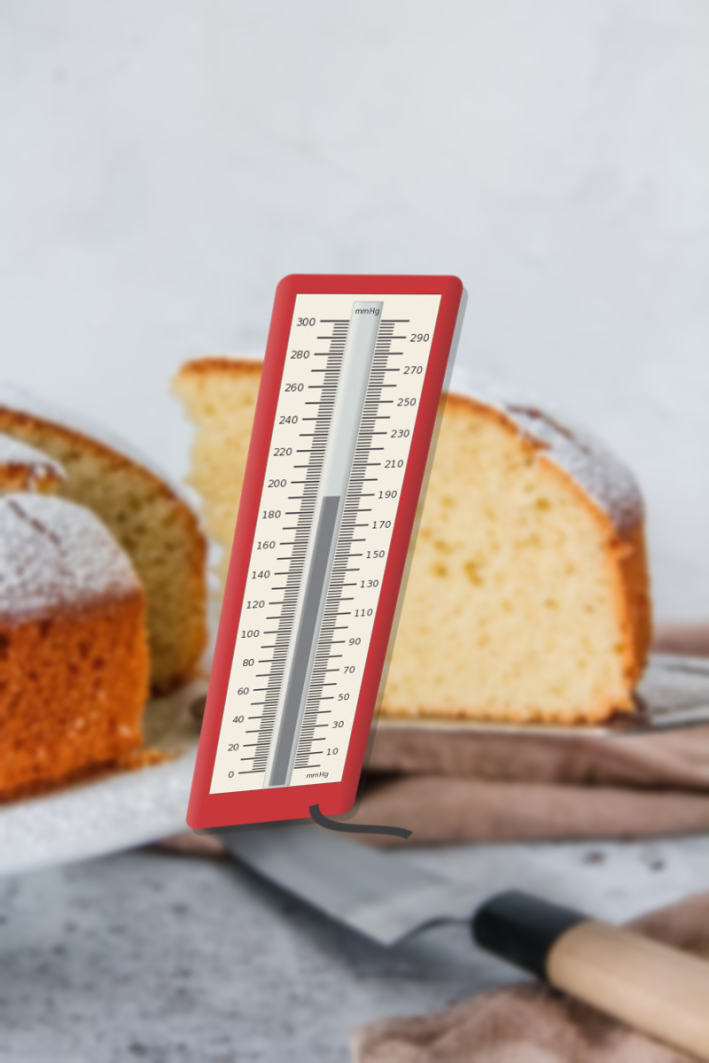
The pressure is 190 mmHg
